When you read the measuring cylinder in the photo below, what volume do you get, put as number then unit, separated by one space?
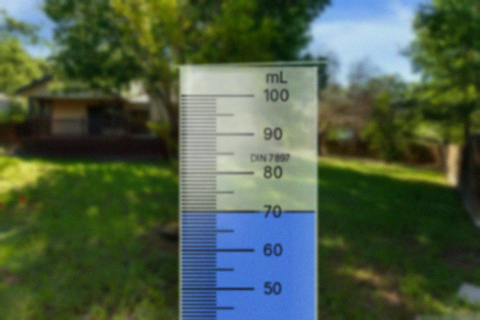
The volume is 70 mL
